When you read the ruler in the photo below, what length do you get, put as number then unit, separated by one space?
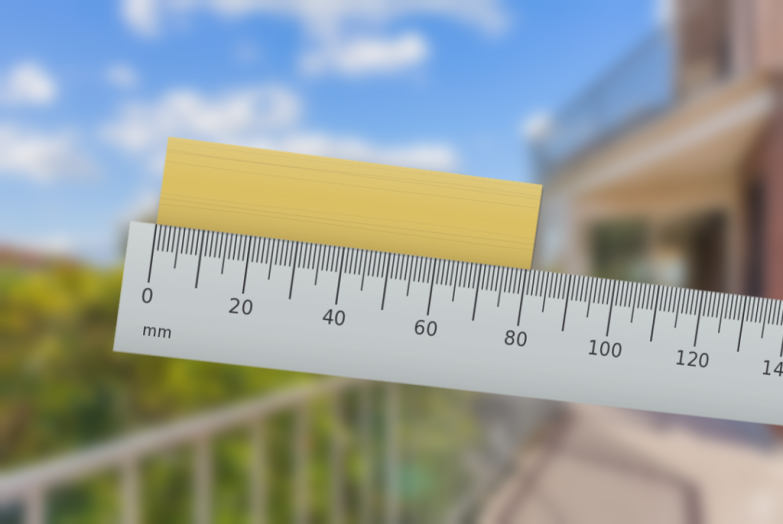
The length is 81 mm
